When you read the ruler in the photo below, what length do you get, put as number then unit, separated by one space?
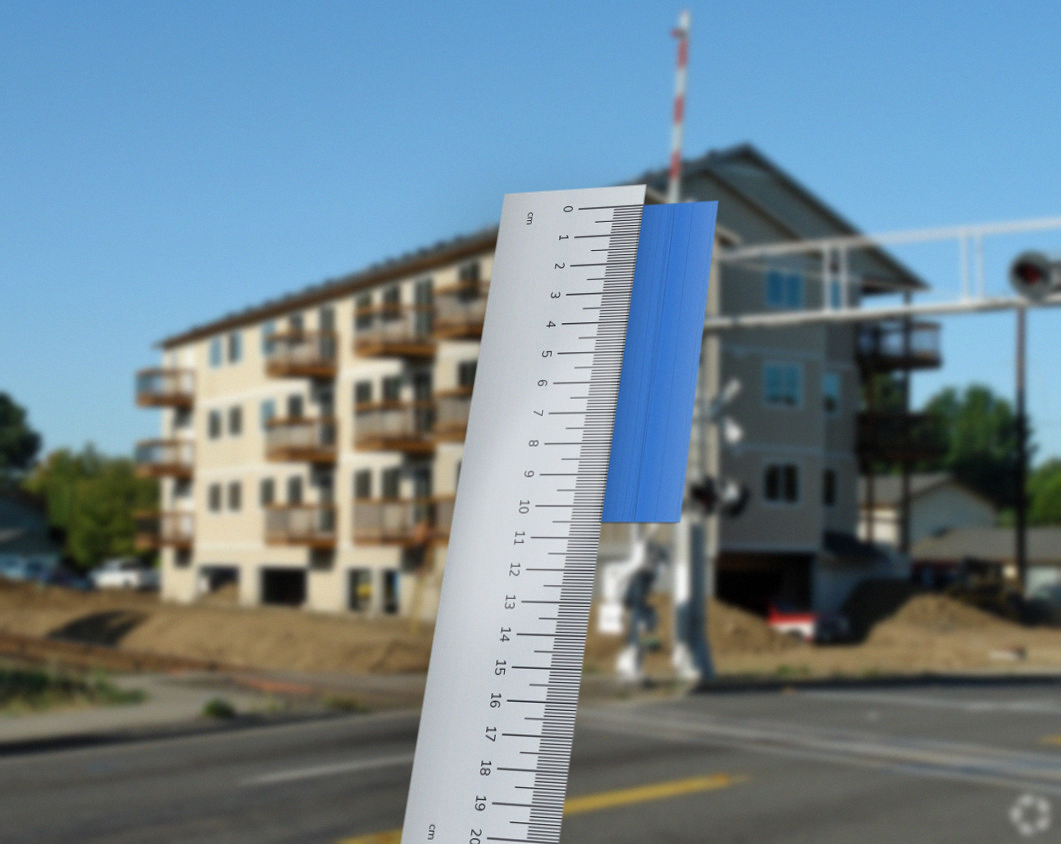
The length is 10.5 cm
